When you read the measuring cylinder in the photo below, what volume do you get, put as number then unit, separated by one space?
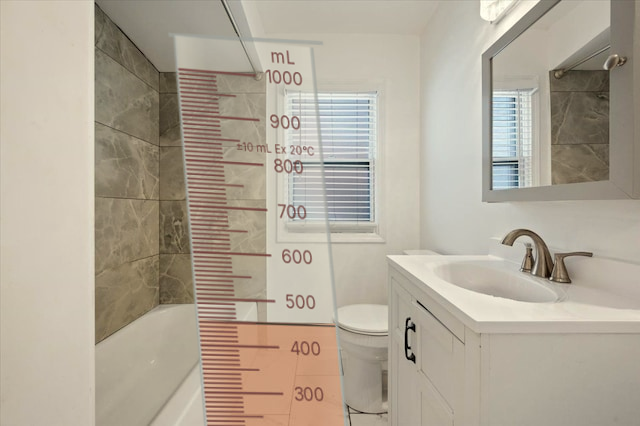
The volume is 450 mL
